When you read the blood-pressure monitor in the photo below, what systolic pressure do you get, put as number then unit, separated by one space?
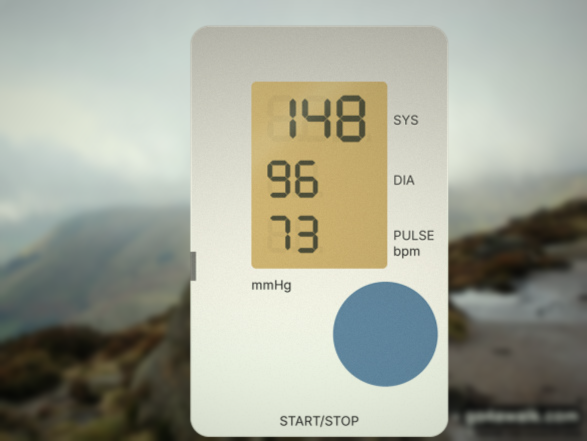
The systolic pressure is 148 mmHg
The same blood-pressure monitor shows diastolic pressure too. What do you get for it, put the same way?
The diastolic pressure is 96 mmHg
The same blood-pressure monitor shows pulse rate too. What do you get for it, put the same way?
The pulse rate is 73 bpm
